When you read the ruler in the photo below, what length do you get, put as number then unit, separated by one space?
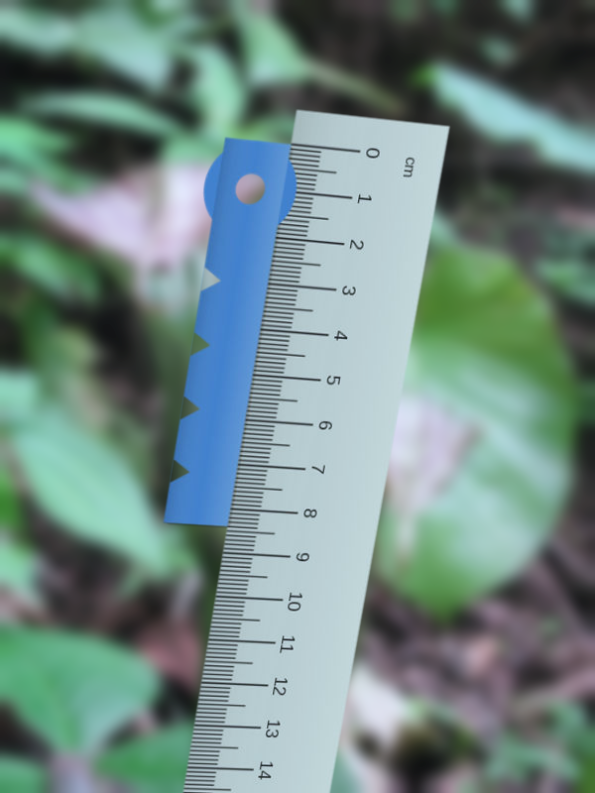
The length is 8.4 cm
